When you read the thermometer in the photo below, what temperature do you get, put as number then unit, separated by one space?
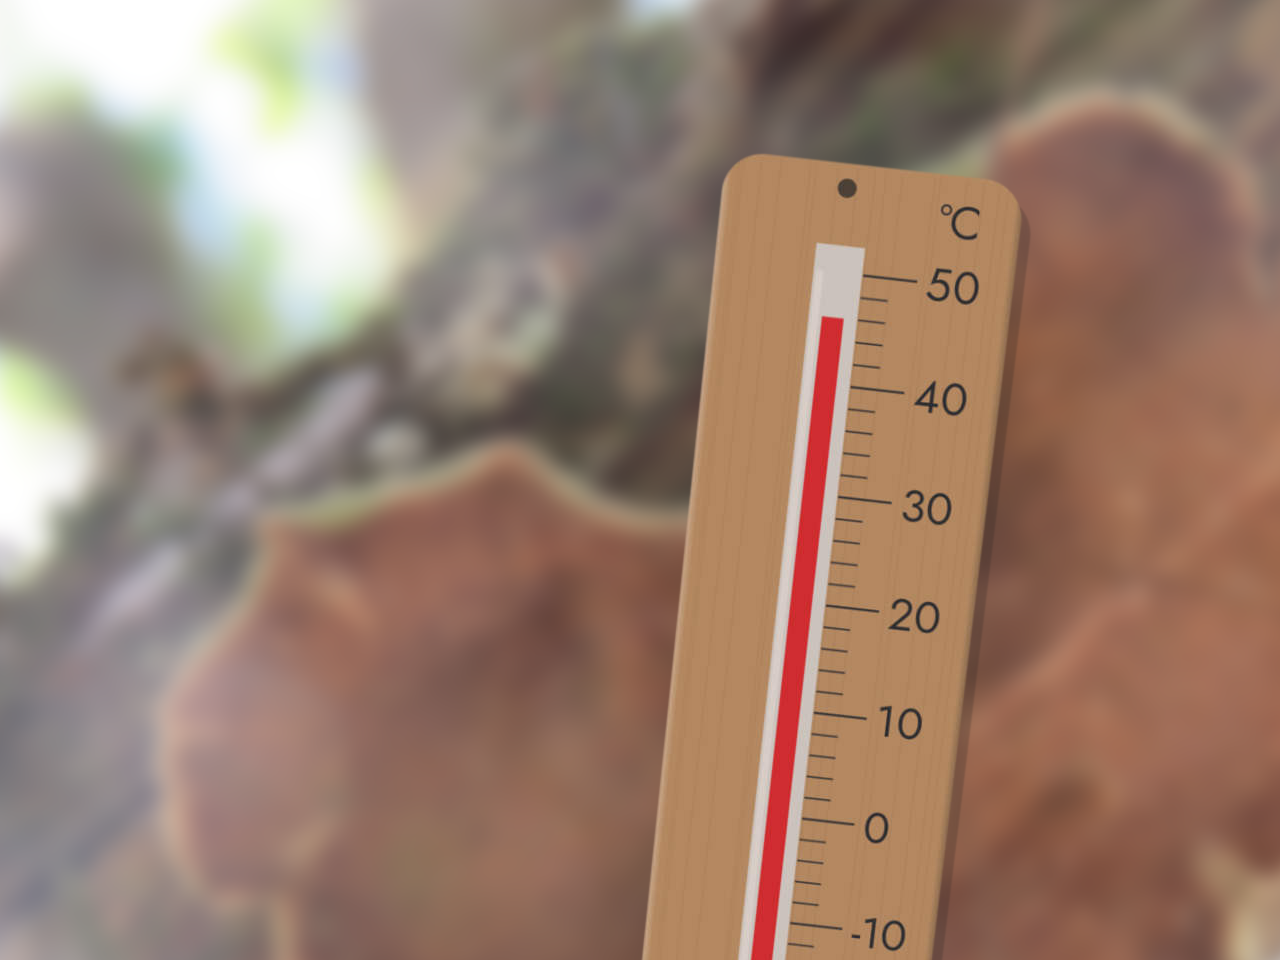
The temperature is 46 °C
